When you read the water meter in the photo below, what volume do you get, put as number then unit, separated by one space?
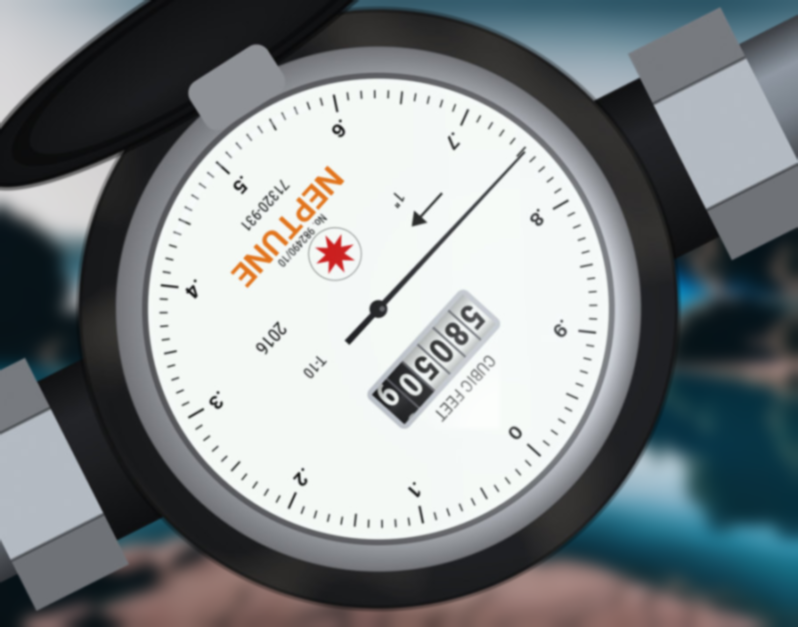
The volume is 580508.75 ft³
